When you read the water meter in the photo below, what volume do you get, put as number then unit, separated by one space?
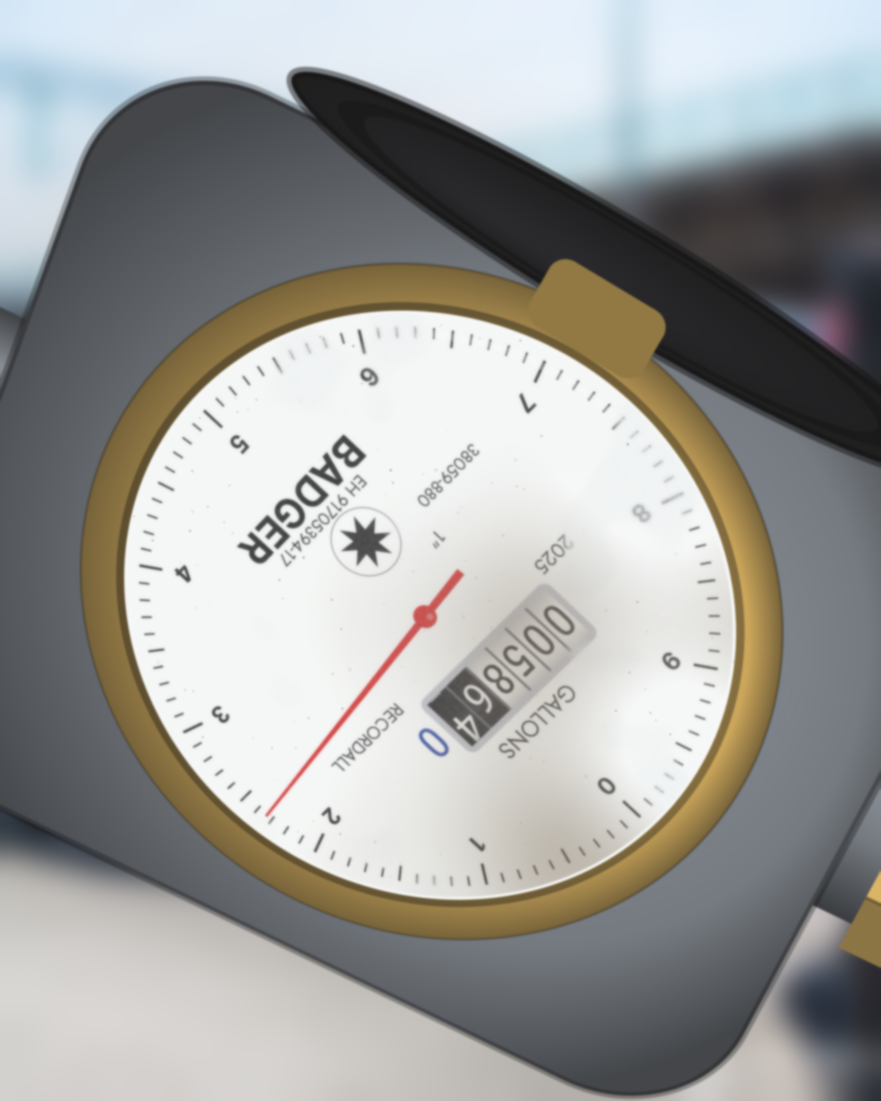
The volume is 58642.3 gal
